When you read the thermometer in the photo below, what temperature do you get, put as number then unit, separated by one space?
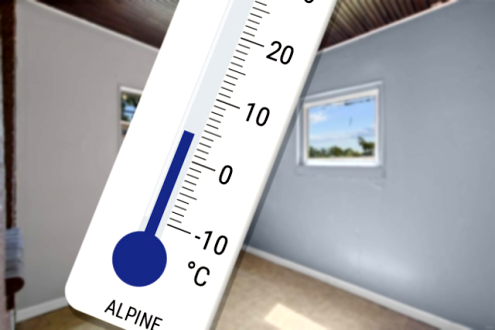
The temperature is 4 °C
